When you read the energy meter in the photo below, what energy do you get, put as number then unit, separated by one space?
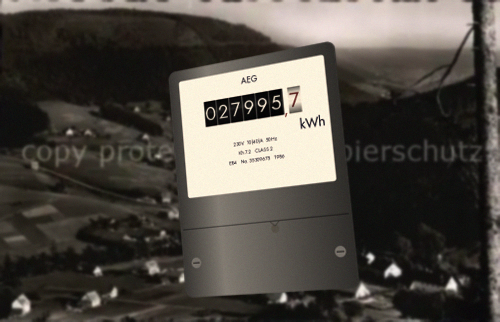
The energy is 27995.7 kWh
